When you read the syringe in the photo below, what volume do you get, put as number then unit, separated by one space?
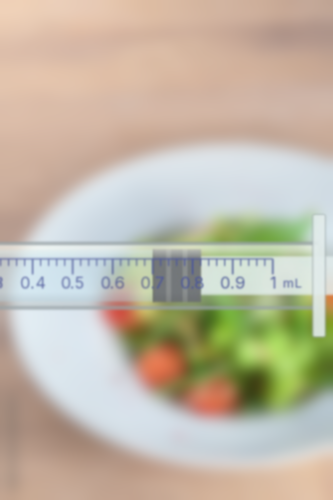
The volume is 0.7 mL
